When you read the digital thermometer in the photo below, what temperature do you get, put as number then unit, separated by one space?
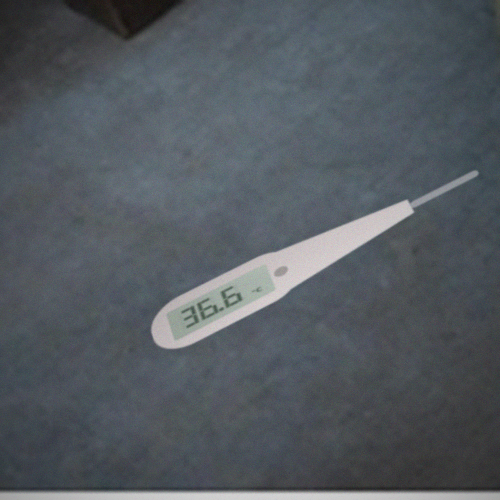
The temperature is 36.6 °C
